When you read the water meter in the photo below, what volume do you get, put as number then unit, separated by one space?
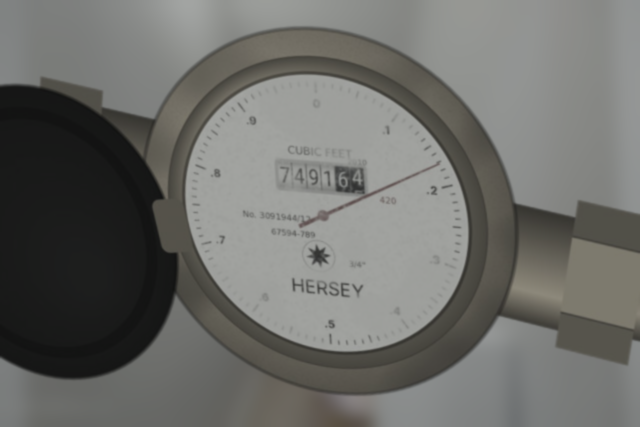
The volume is 749164.17 ft³
